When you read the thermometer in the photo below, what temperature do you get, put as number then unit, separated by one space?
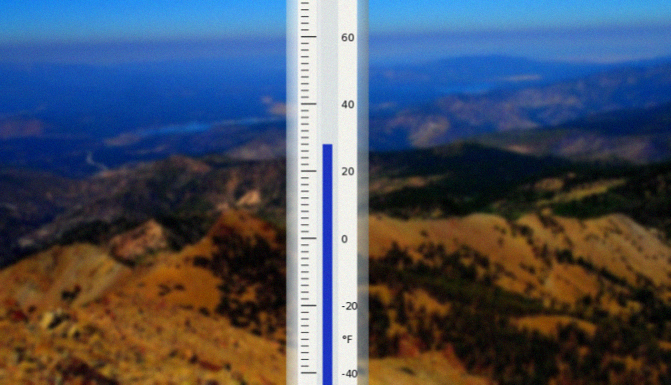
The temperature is 28 °F
